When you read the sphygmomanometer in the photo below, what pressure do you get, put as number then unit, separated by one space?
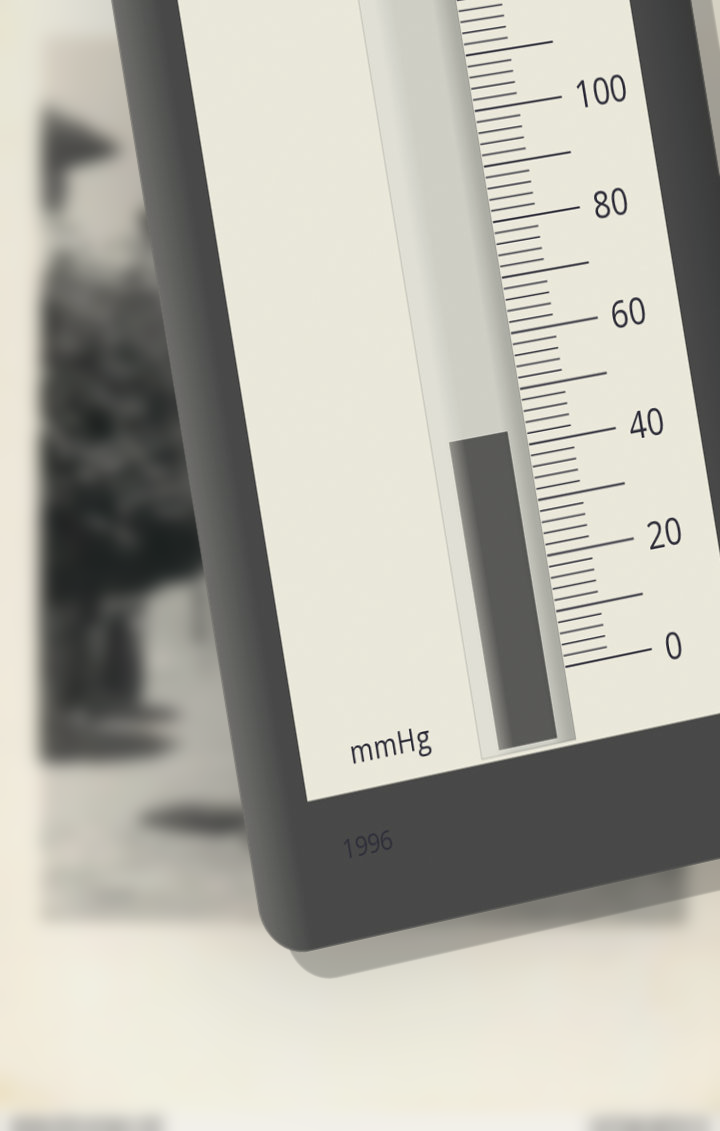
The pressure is 43 mmHg
